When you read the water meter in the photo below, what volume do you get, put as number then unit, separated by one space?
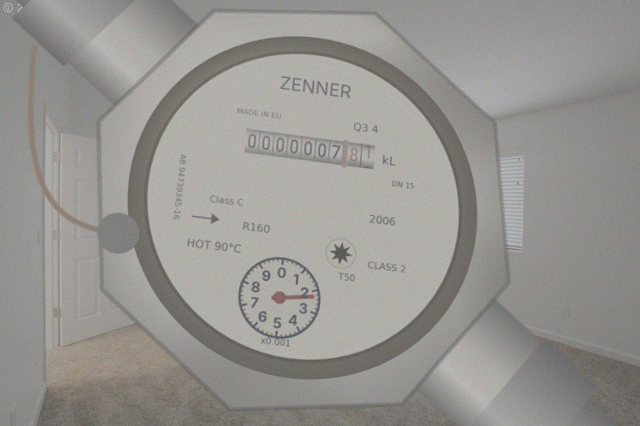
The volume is 7.812 kL
